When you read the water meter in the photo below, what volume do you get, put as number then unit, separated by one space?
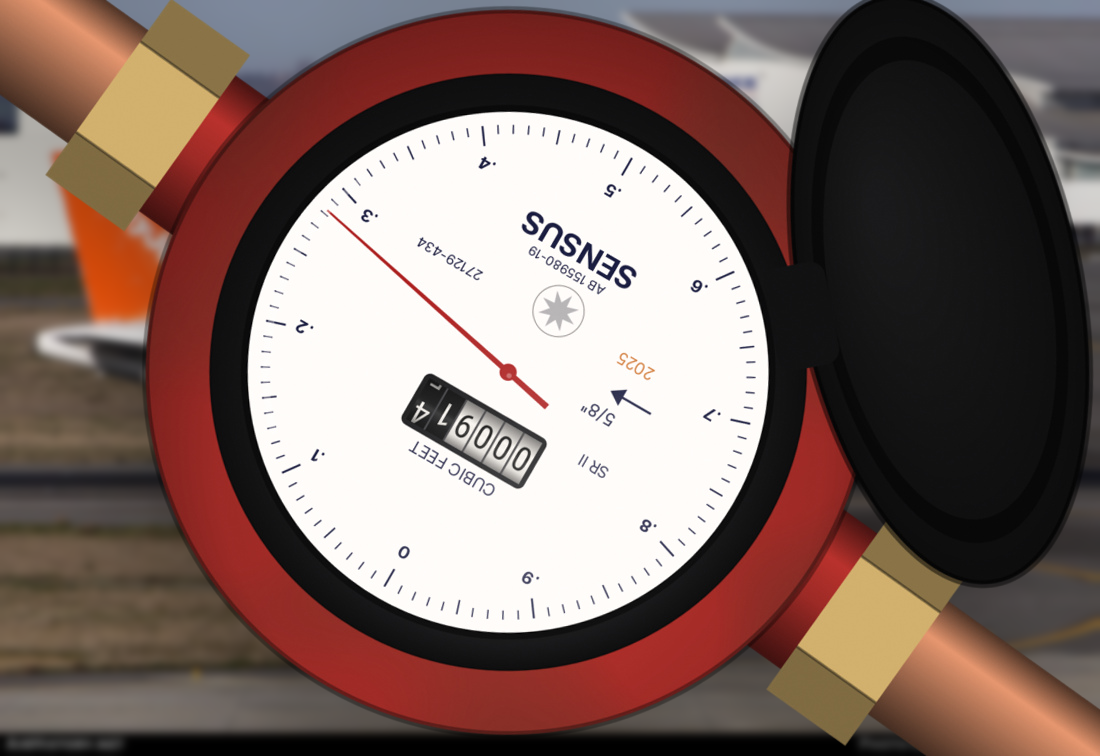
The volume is 914.28 ft³
